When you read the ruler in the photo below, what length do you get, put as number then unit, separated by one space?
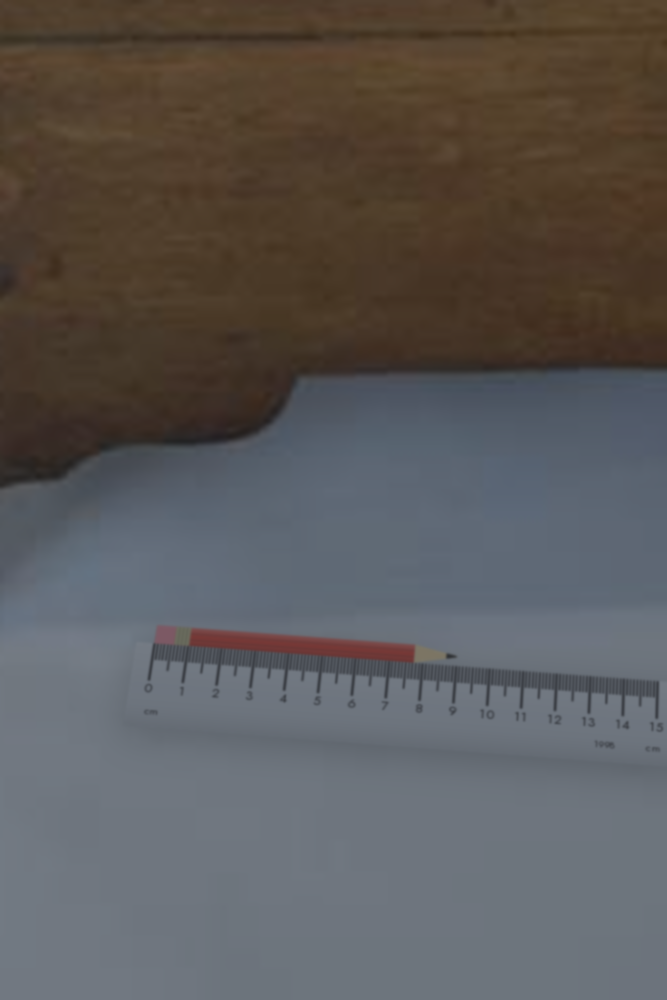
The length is 9 cm
